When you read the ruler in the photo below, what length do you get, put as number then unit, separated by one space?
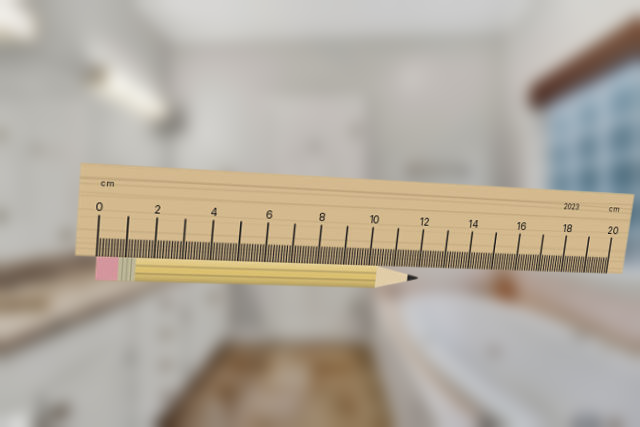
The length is 12 cm
